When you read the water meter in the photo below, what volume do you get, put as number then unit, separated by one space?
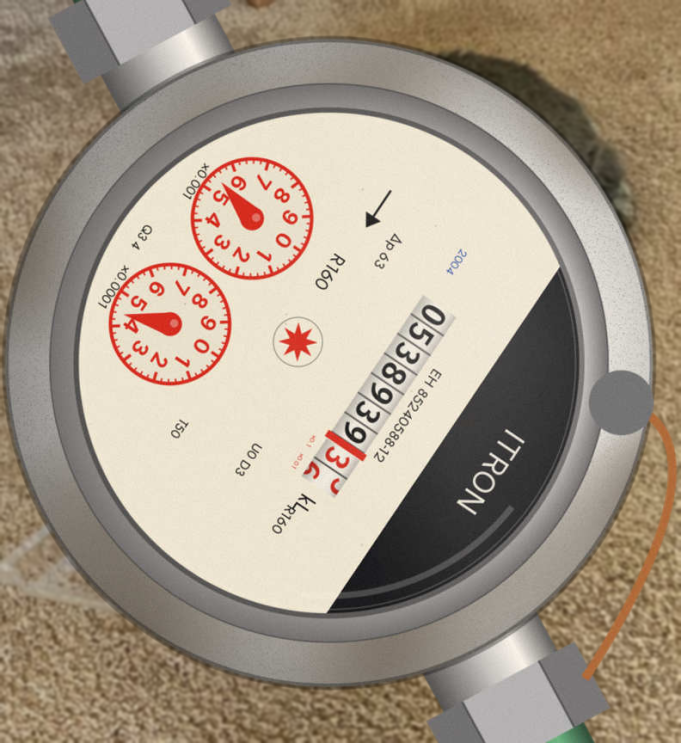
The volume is 538939.3554 kL
